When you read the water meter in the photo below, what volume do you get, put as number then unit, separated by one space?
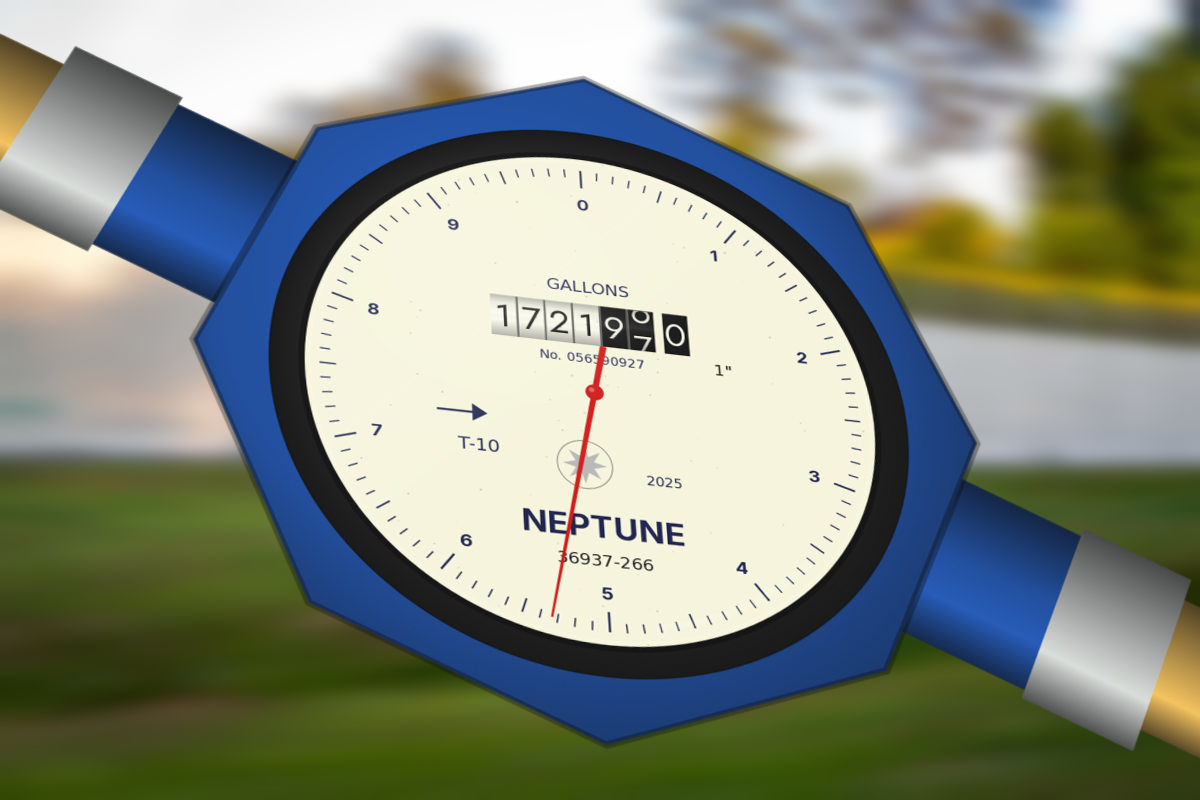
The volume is 1721965.3 gal
